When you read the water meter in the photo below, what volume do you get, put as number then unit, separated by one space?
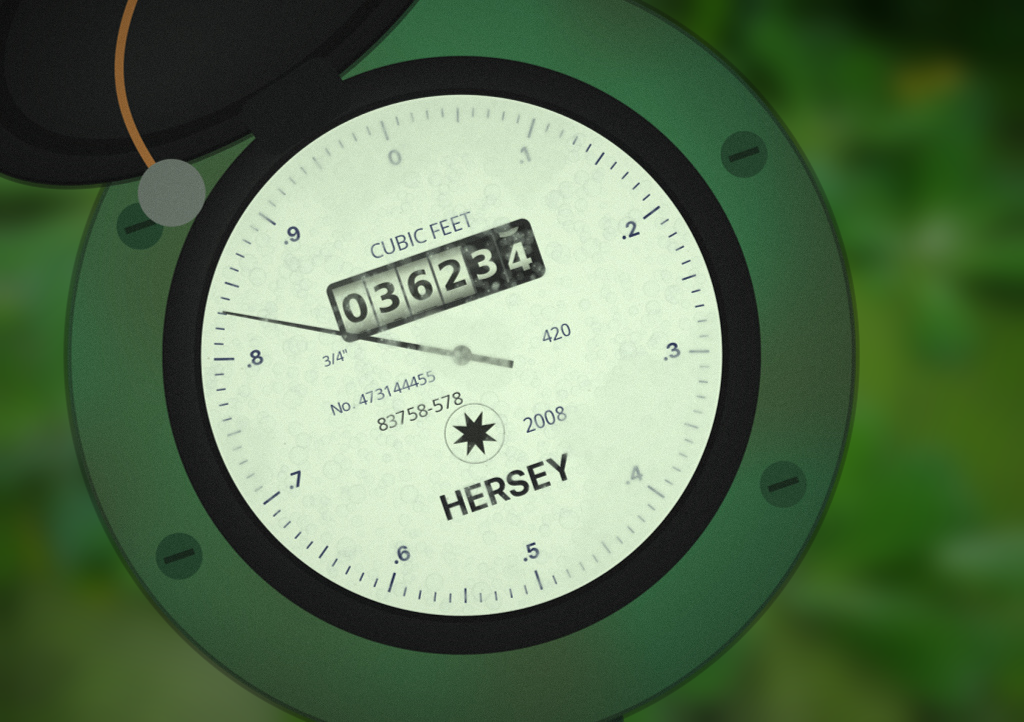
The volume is 36233.83 ft³
